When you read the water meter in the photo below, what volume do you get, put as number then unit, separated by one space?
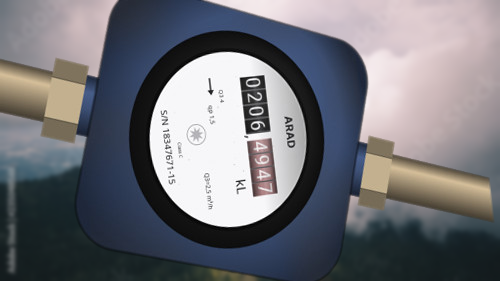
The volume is 206.4947 kL
